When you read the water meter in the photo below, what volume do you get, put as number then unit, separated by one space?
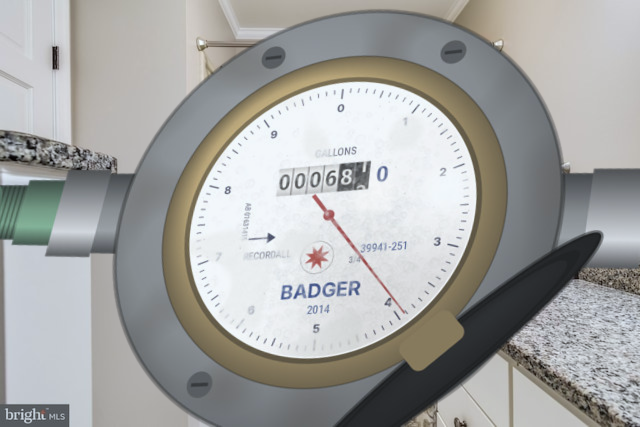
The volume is 6813.9 gal
